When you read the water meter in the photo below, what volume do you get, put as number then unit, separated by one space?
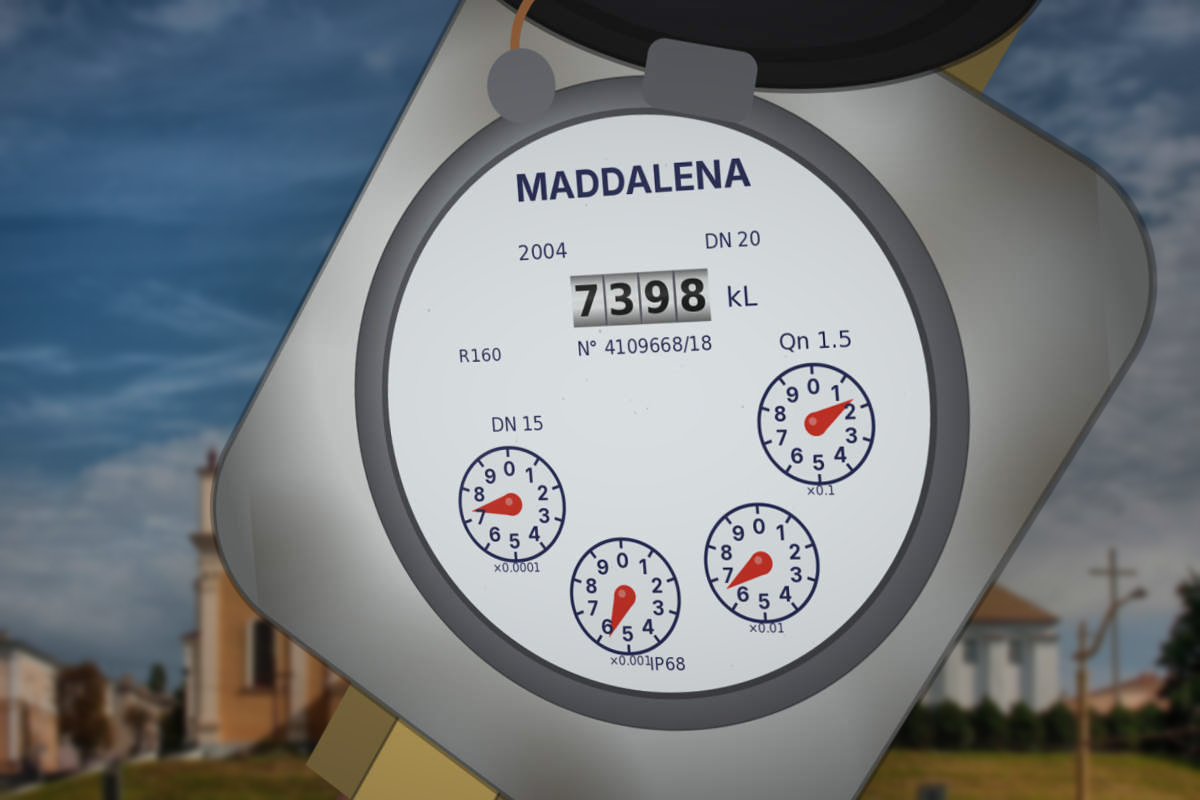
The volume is 7398.1657 kL
